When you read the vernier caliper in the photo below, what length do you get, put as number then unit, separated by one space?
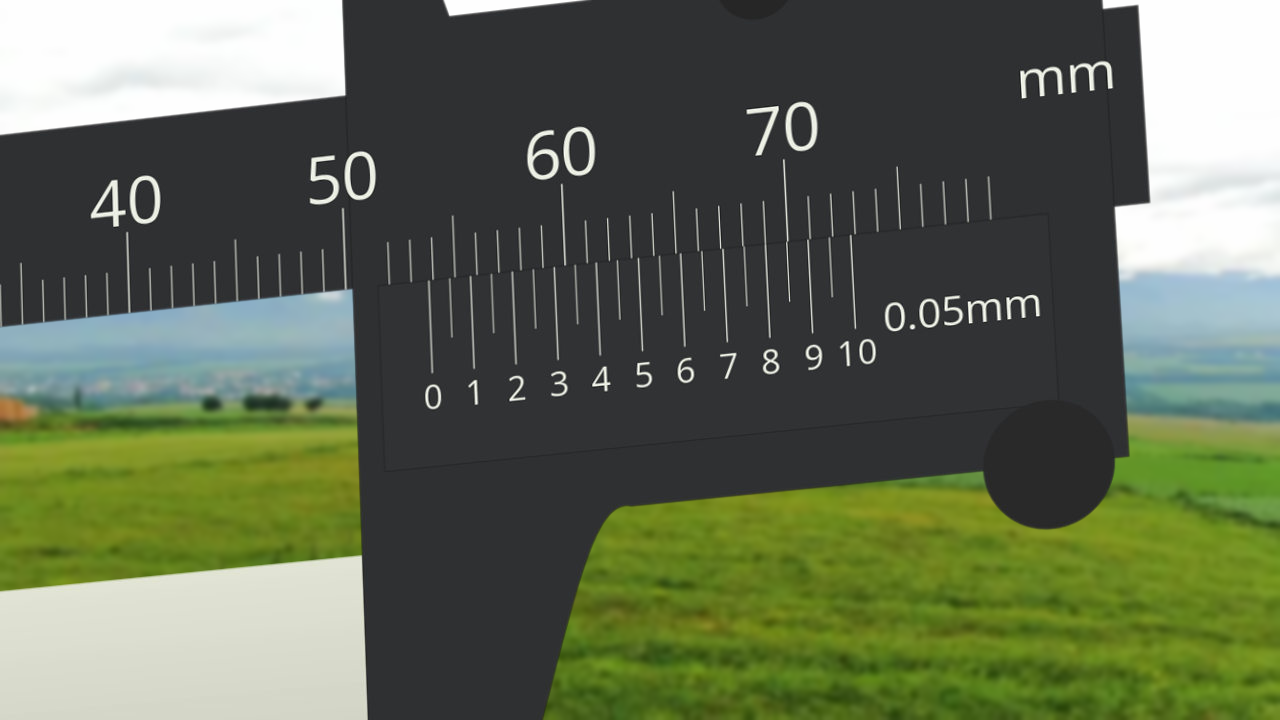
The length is 53.8 mm
